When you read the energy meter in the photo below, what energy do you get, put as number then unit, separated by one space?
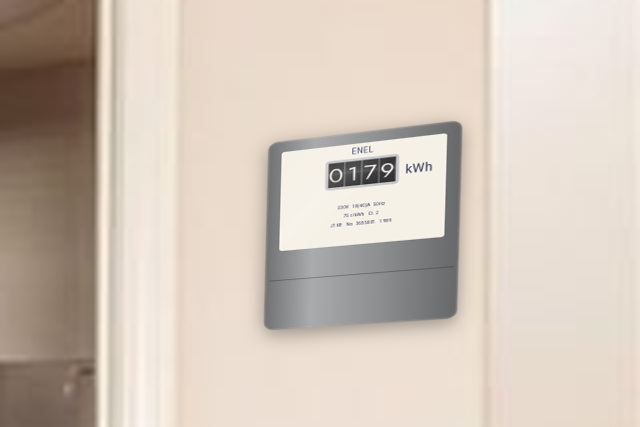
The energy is 179 kWh
